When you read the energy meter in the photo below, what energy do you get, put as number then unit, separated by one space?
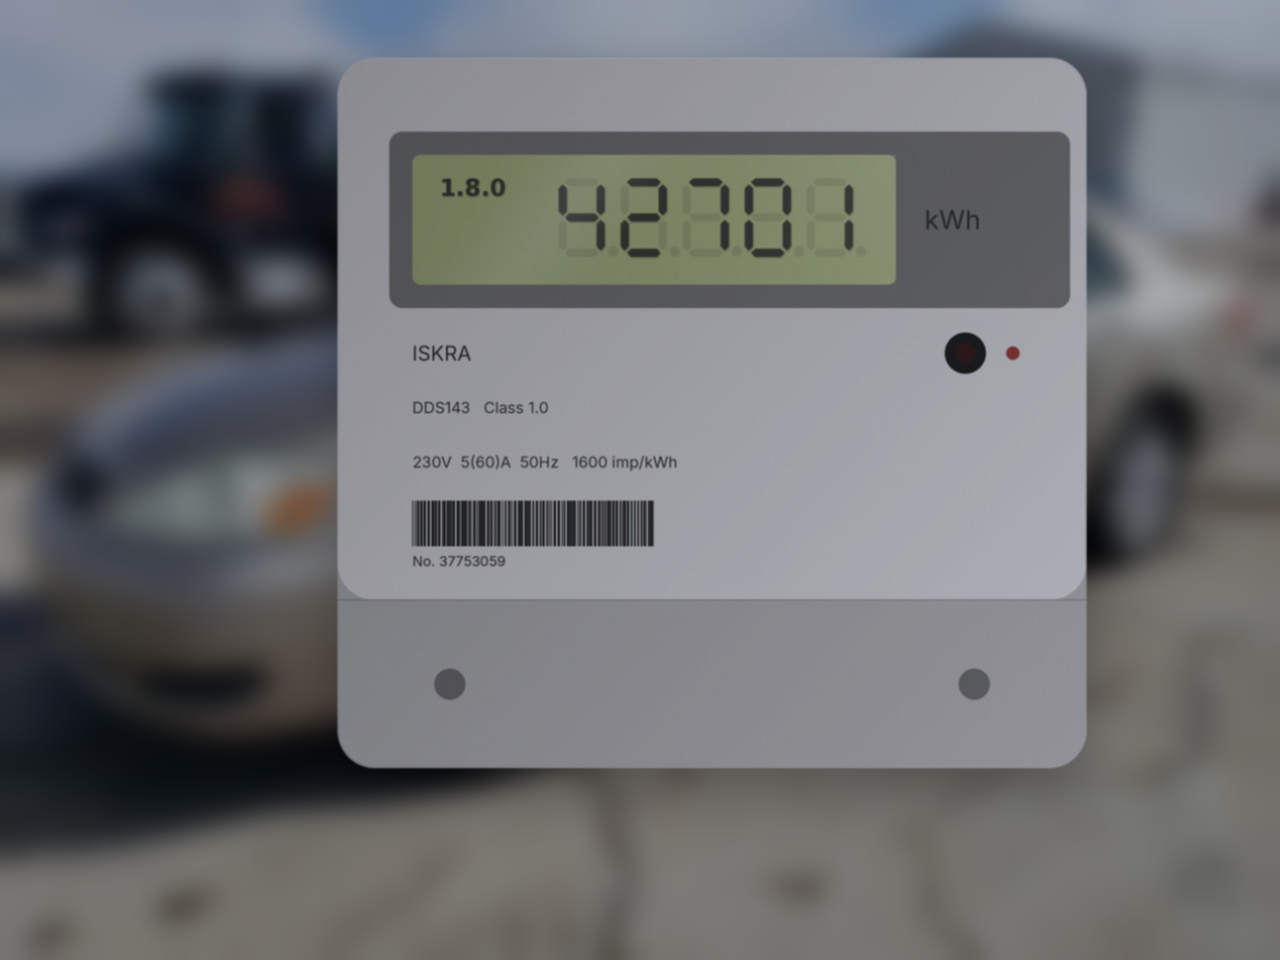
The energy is 42701 kWh
